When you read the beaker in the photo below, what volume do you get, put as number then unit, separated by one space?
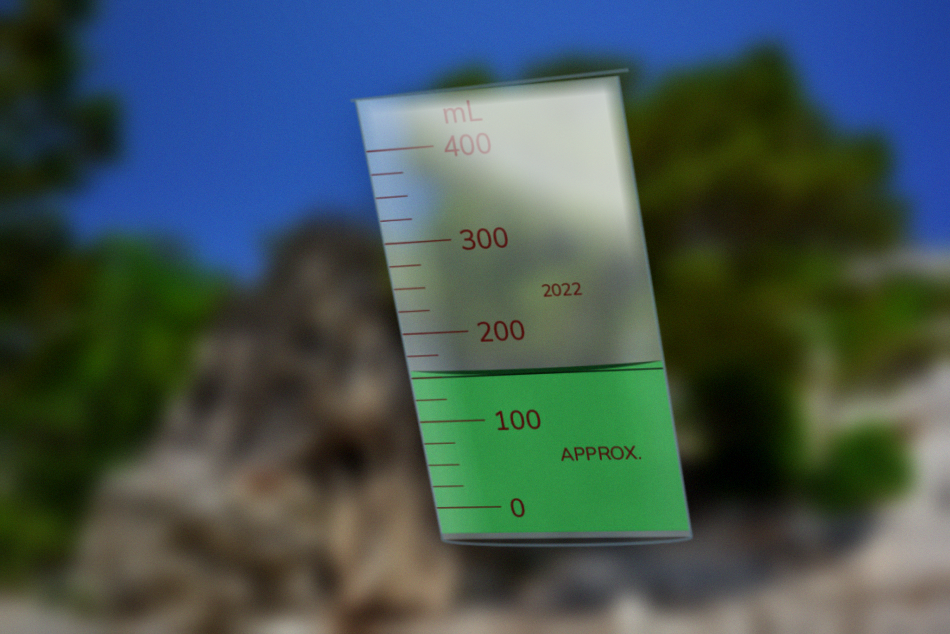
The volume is 150 mL
